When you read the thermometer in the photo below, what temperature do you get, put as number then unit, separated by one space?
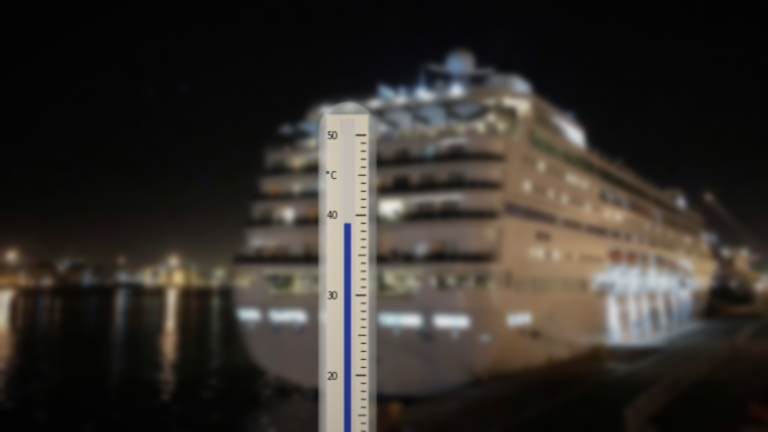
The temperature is 39 °C
